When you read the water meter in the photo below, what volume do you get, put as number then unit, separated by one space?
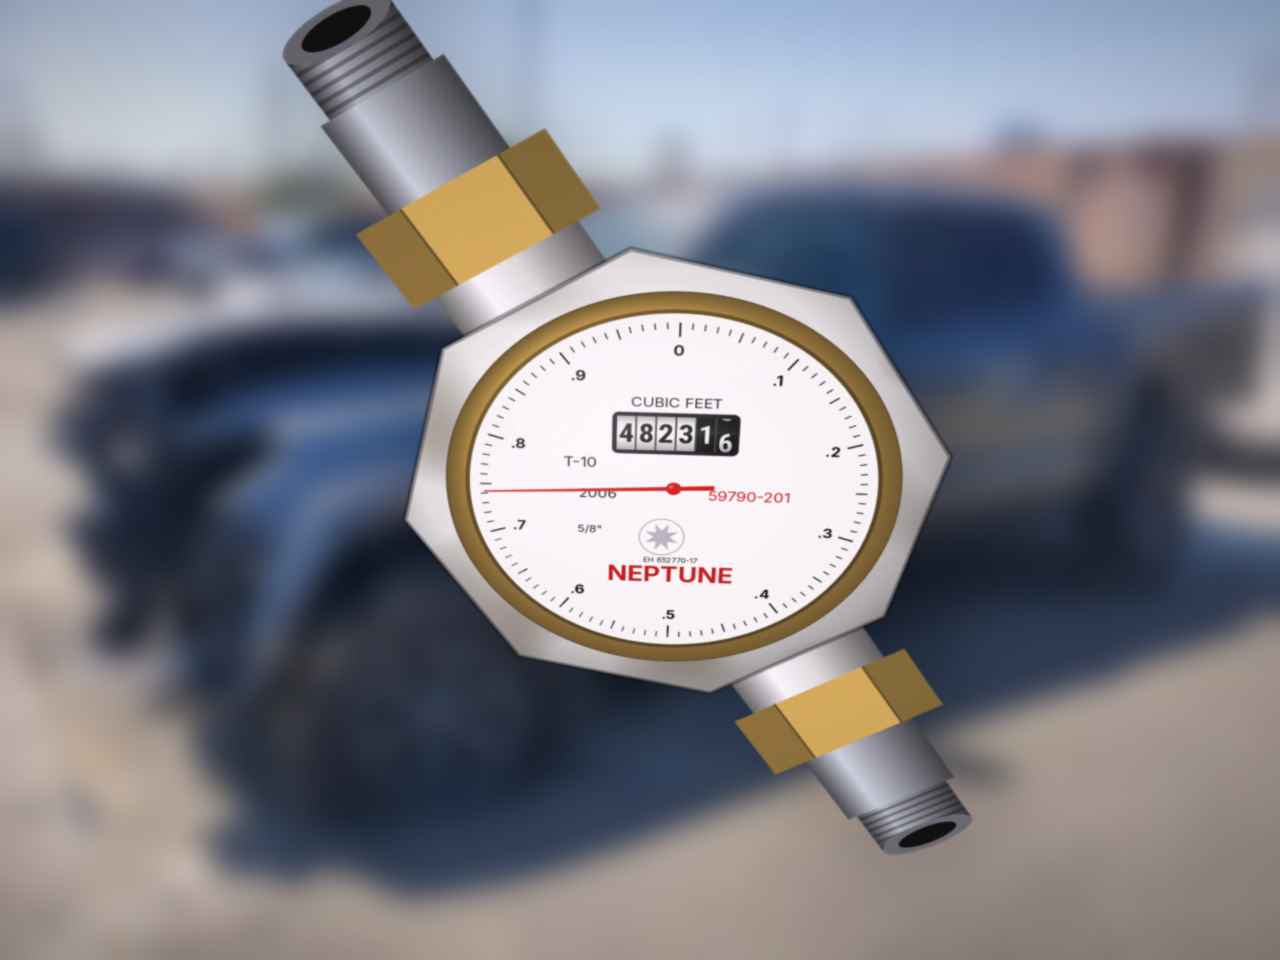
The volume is 482315.74 ft³
